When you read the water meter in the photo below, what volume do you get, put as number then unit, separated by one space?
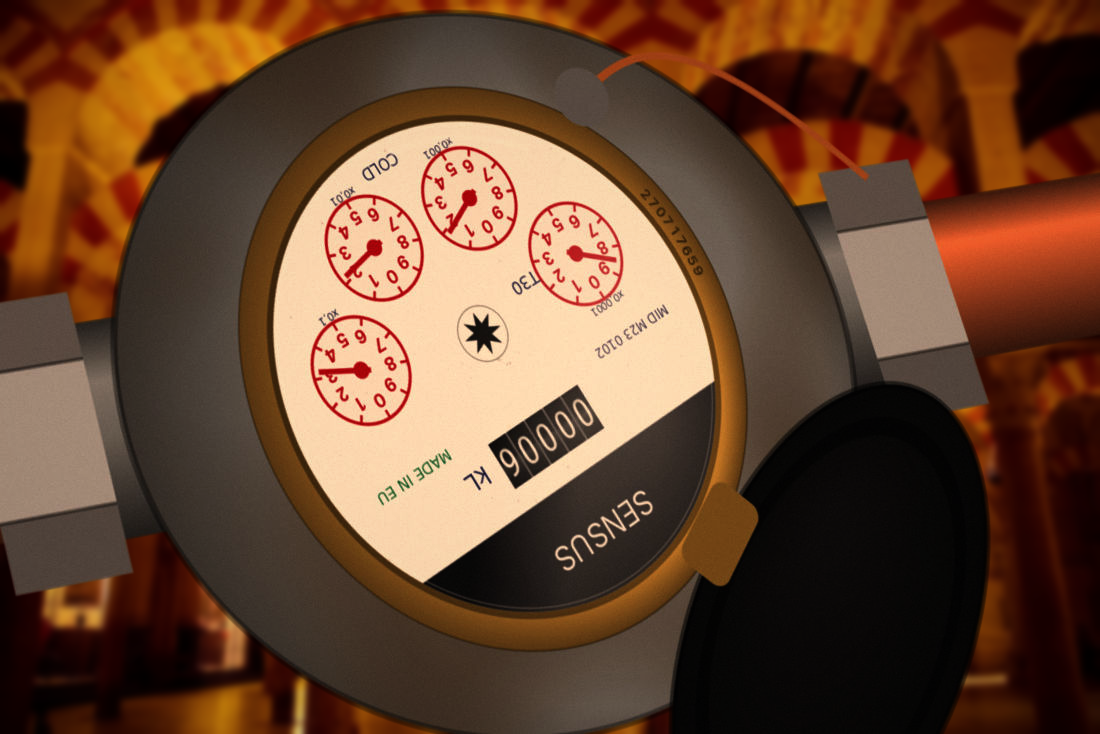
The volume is 6.3218 kL
